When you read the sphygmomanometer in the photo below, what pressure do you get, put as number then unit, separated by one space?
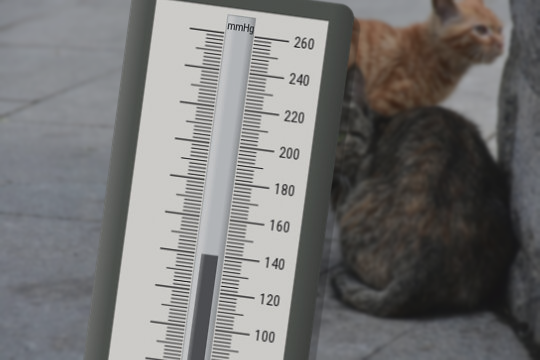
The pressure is 140 mmHg
